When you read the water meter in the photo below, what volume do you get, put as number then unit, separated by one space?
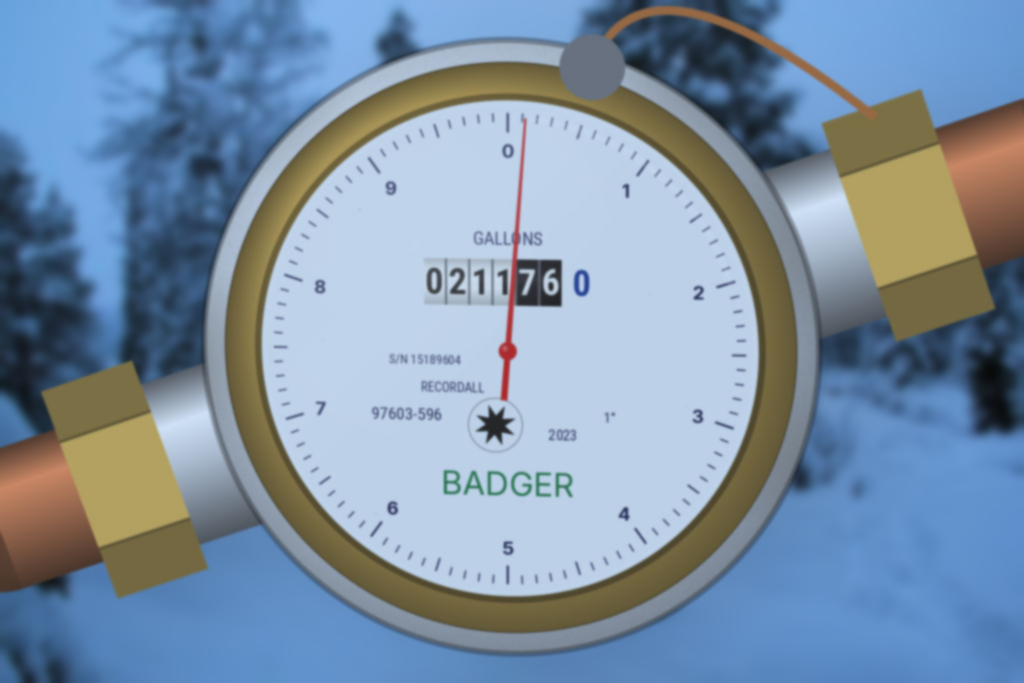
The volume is 211760.1 gal
